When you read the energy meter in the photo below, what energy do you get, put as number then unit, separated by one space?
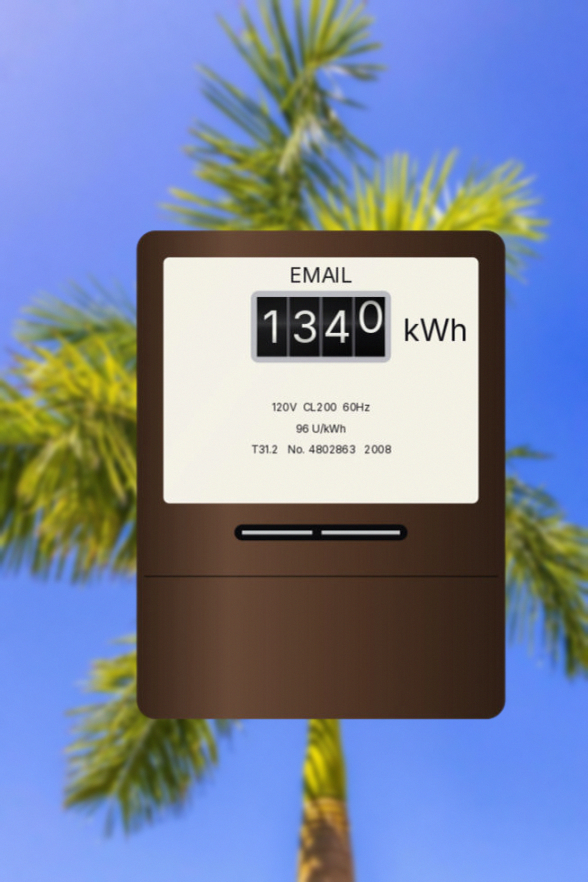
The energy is 1340 kWh
